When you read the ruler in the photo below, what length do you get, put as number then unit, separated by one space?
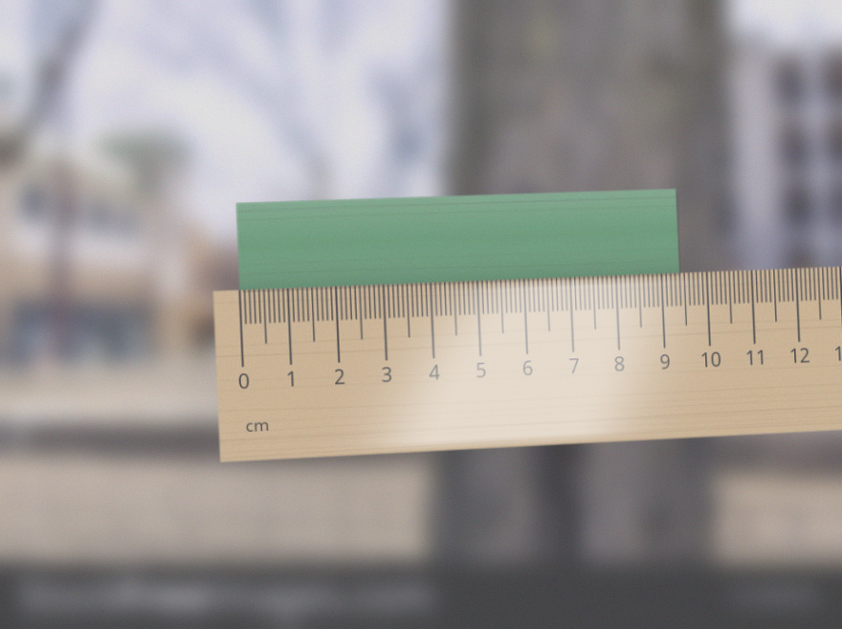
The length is 9.4 cm
